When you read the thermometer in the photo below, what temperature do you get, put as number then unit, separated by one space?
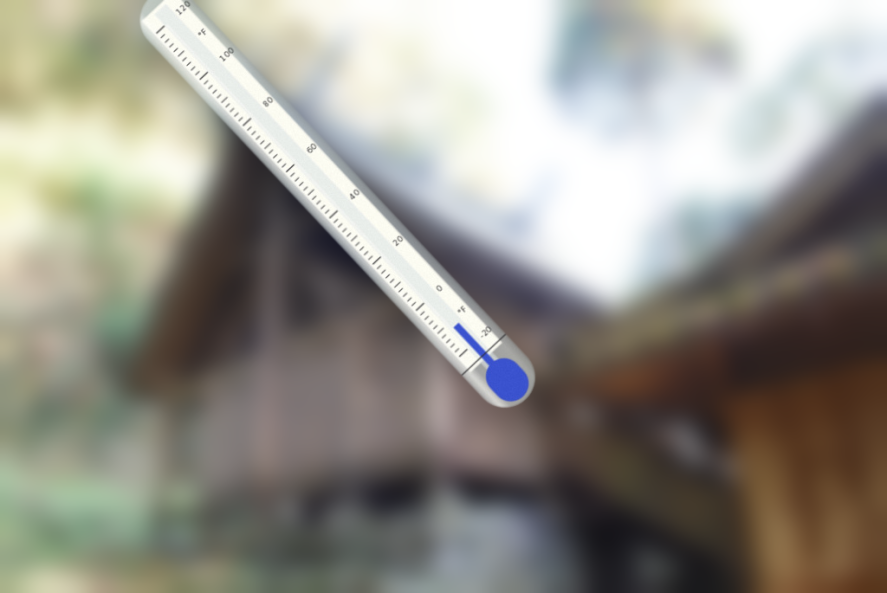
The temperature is -12 °F
